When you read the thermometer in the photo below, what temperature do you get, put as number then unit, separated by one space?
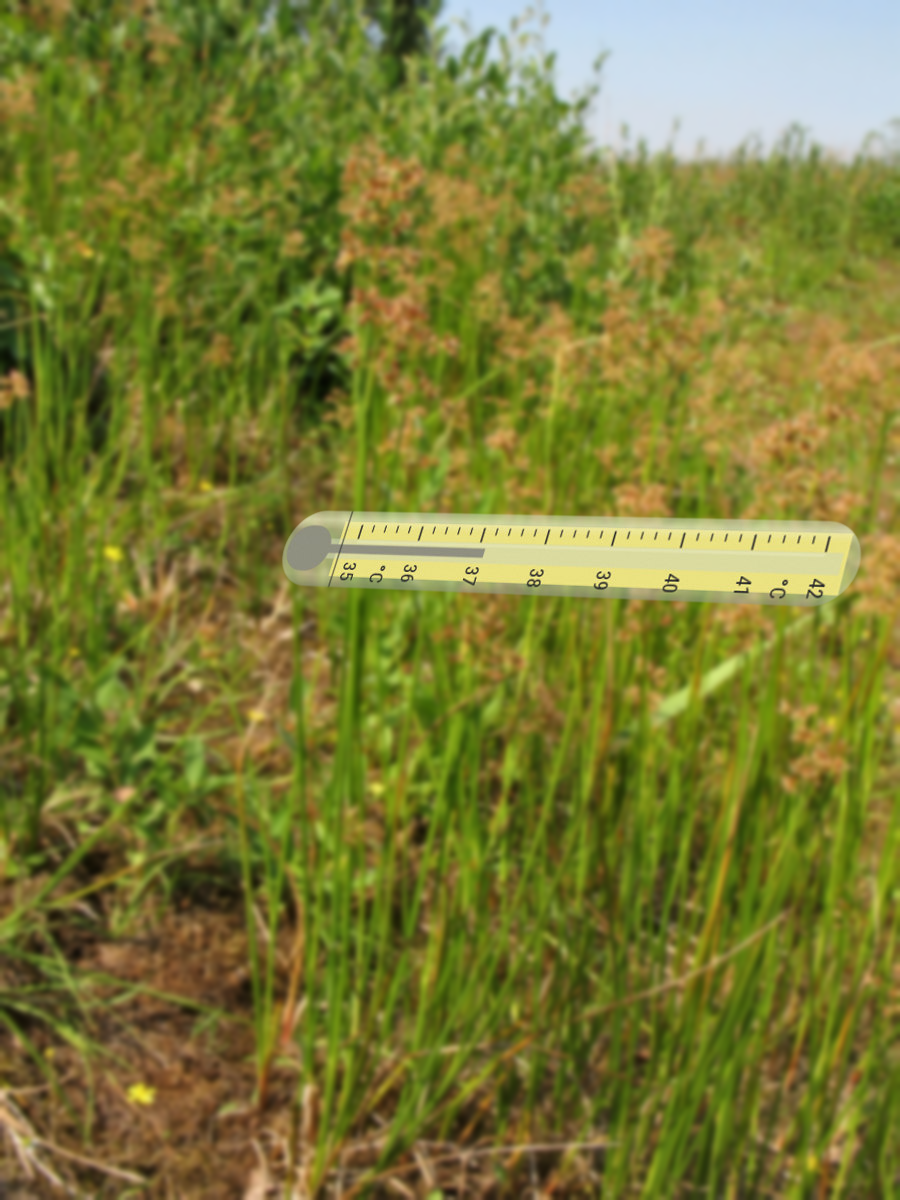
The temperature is 37.1 °C
